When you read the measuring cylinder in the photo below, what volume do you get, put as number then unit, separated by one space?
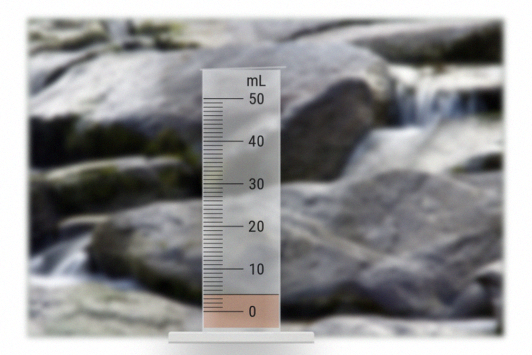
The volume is 4 mL
